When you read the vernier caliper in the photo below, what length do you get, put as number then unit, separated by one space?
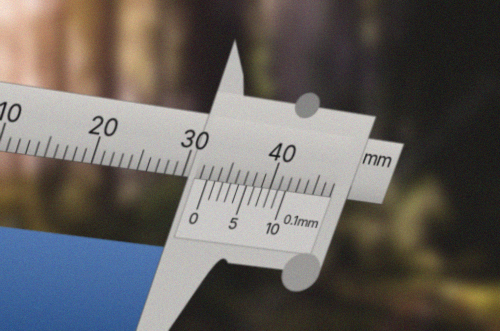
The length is 32.8 mm
